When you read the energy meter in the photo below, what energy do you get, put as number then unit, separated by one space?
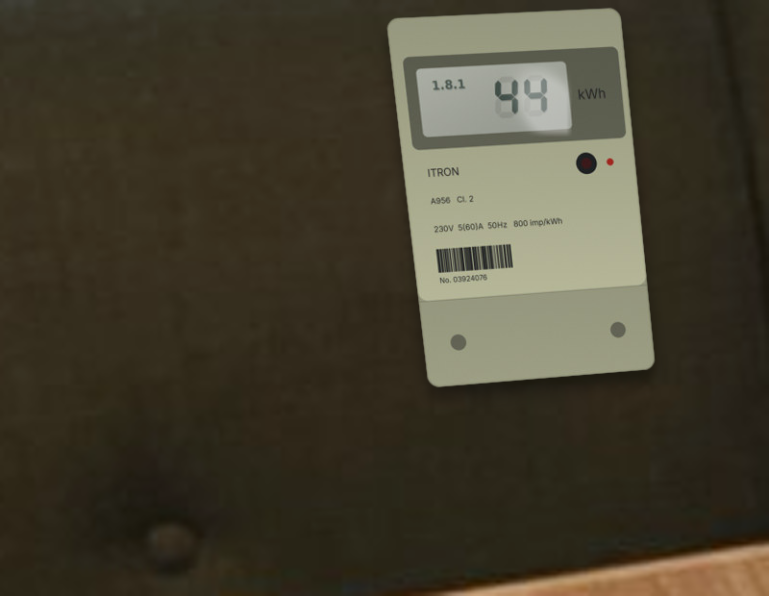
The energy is 44 kWh
